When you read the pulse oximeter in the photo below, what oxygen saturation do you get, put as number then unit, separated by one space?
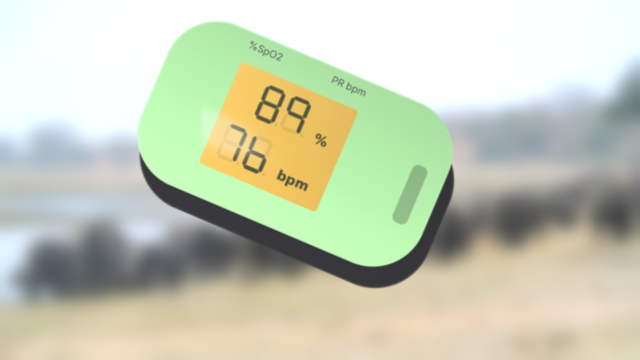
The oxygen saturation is 89 %
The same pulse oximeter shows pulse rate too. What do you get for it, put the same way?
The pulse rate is 76 bpm
